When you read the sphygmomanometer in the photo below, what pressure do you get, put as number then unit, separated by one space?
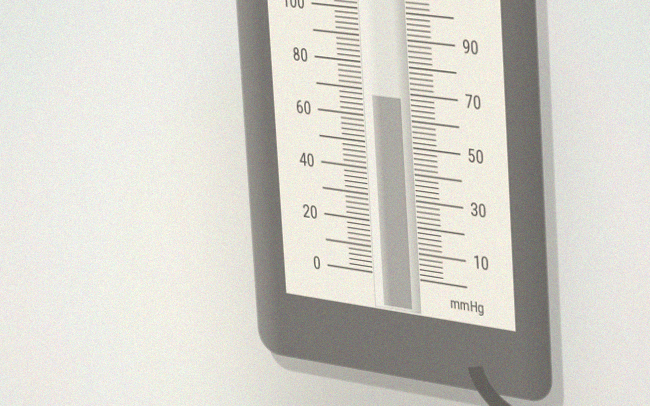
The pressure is 68 mmHg
